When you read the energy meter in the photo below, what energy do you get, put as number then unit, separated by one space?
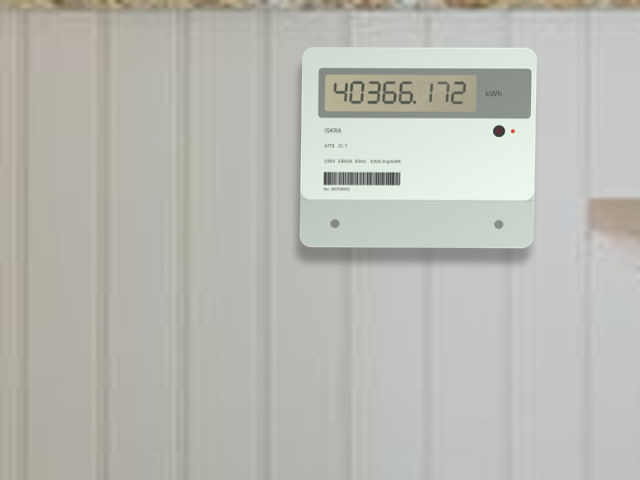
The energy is 40366.172 kWh
